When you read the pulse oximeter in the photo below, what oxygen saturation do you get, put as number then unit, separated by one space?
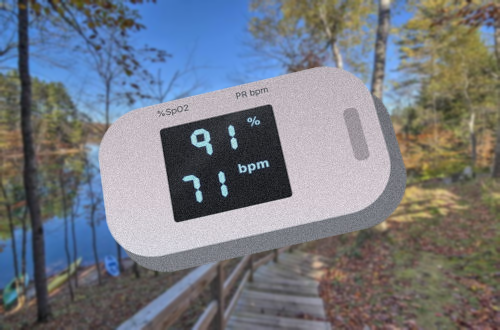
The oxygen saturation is 91 %
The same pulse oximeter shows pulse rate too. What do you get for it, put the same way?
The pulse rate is 71 bpm
